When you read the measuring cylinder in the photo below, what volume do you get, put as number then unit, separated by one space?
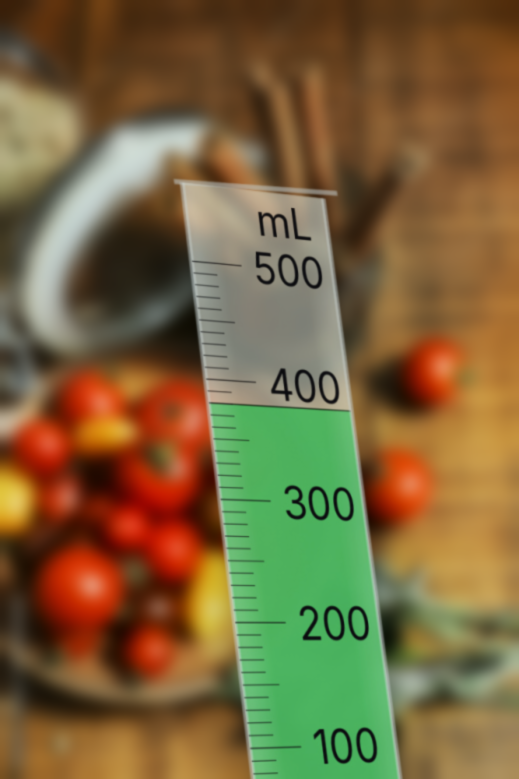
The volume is 380 mL
